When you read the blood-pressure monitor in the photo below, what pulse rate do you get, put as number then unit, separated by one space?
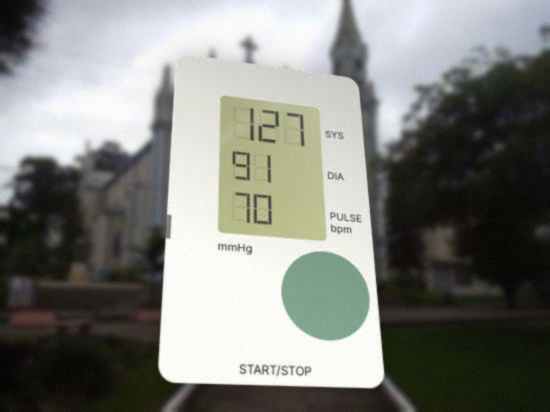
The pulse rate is 70 bpm
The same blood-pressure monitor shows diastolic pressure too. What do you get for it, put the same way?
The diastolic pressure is 91 mmHg
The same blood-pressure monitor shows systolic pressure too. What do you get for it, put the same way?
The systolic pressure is 127 mmHg
